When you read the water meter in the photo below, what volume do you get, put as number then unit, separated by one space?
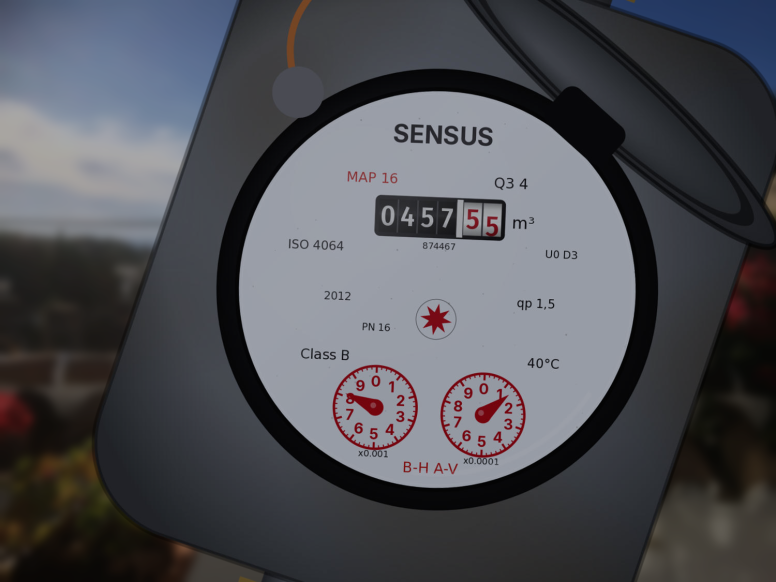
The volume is 457.5481 m³
